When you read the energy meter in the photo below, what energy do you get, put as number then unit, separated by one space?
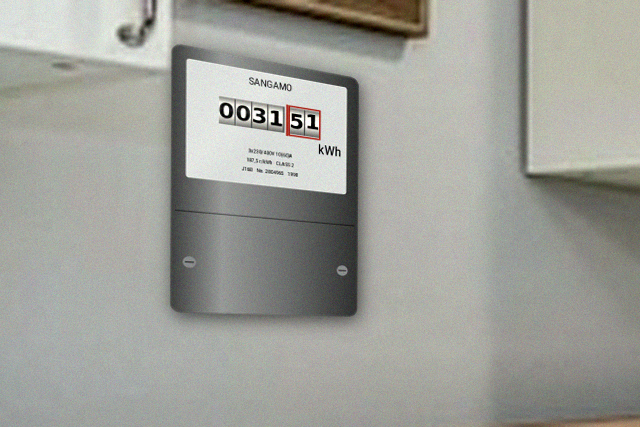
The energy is 31.51 kWh
